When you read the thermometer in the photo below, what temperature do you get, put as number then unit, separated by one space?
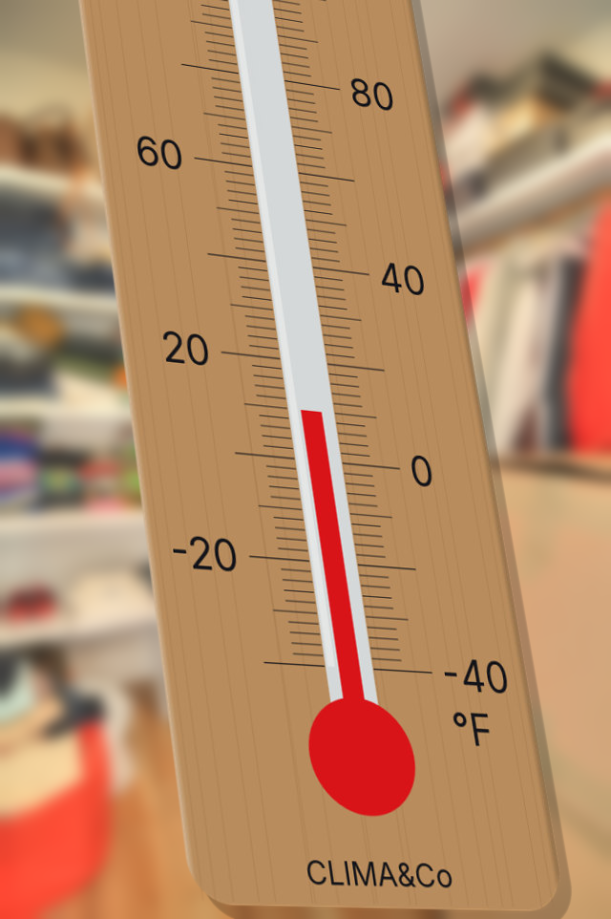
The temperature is 10 °F
